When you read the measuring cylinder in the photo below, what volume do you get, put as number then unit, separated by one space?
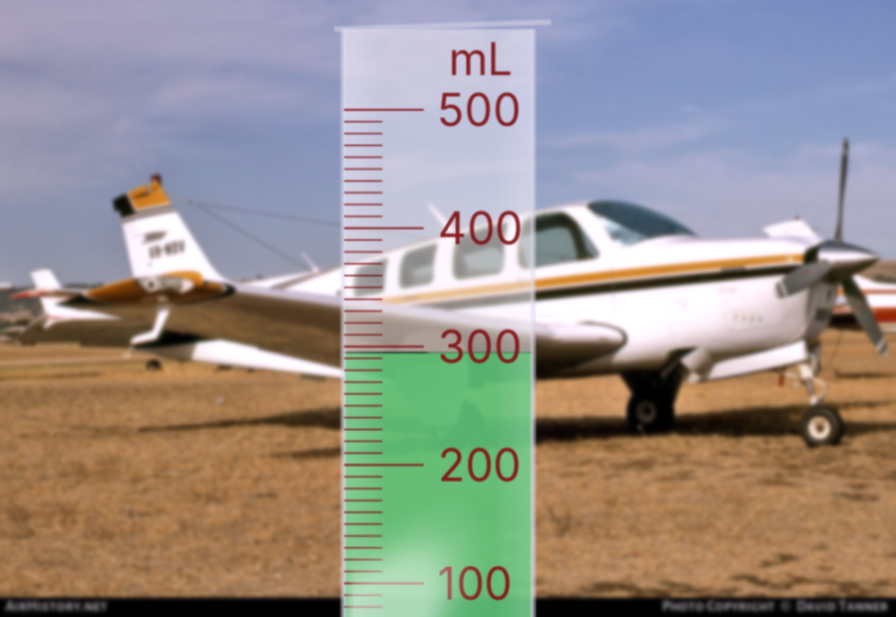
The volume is 295 mL
